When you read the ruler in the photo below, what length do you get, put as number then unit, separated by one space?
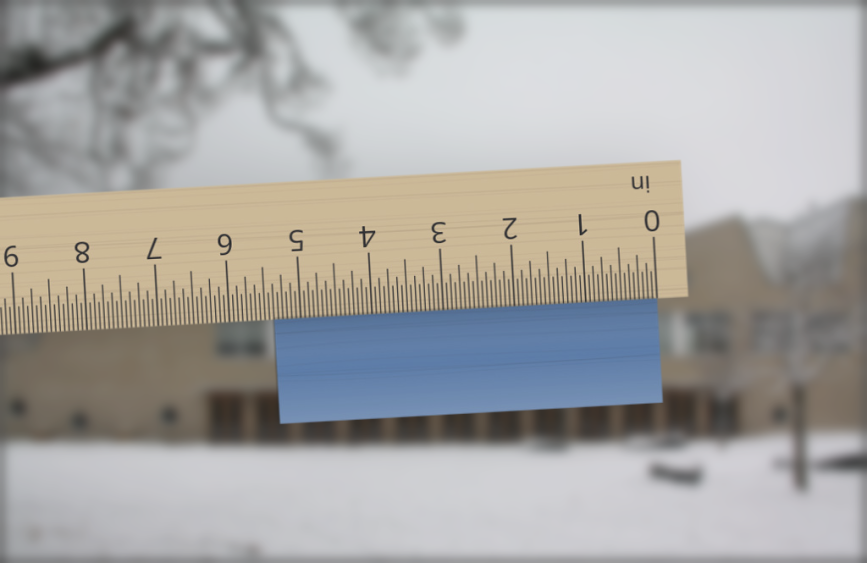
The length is 5.375 in
